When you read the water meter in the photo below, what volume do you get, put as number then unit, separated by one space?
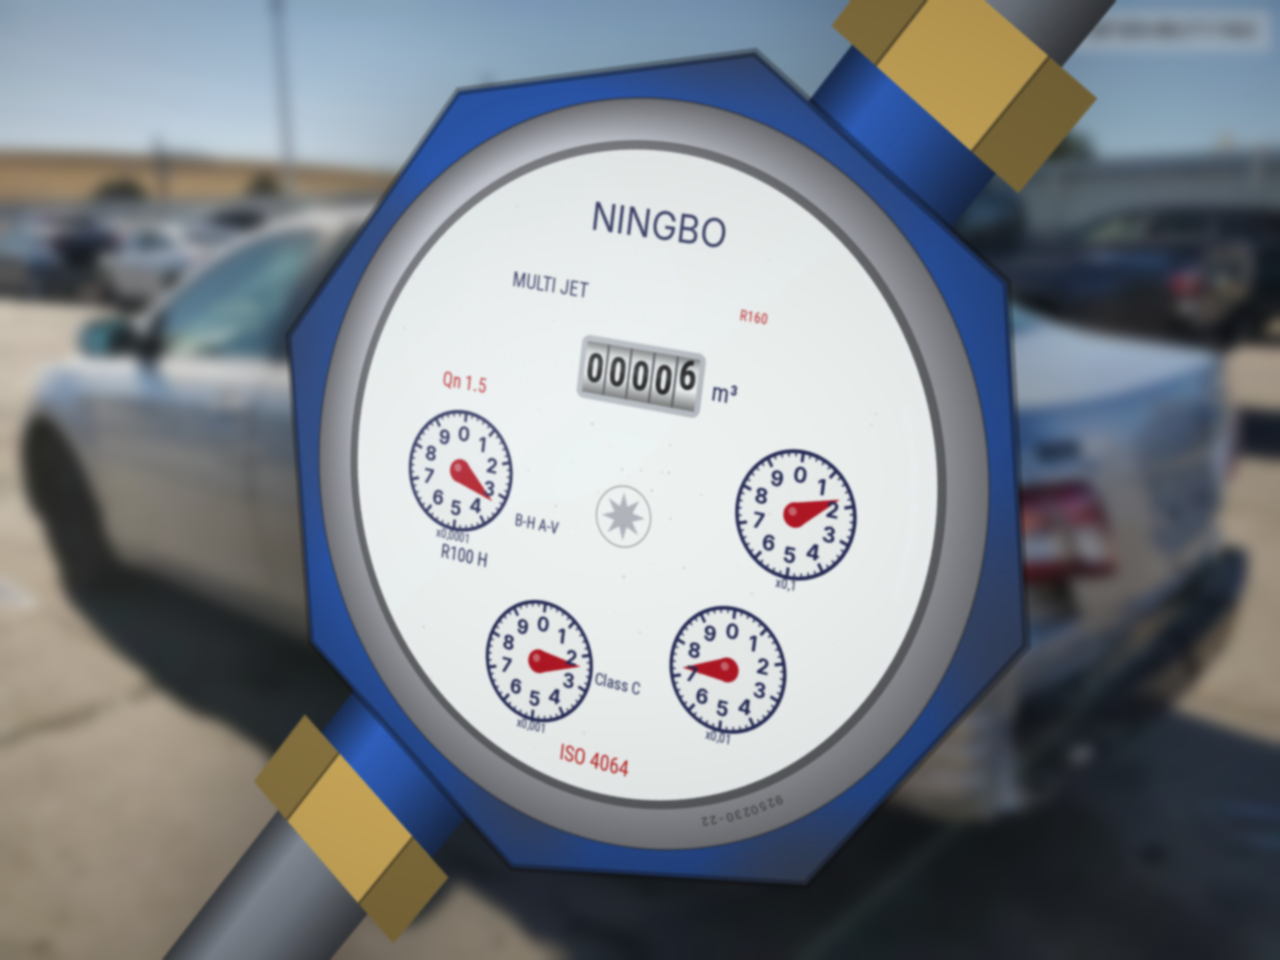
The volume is 6.1723 m³
